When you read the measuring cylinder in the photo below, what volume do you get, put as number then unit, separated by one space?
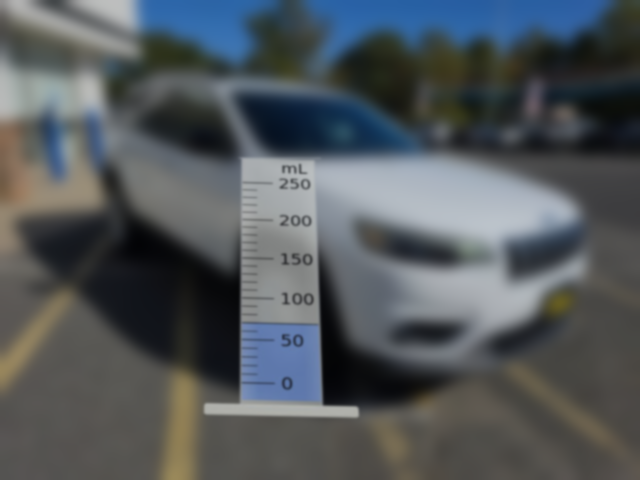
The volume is 70 mL
